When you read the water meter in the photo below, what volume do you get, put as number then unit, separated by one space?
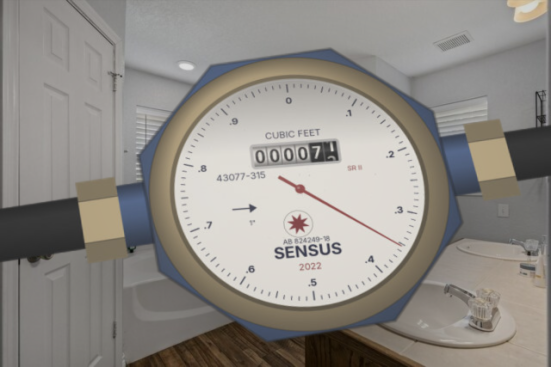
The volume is 71.35 ft³
